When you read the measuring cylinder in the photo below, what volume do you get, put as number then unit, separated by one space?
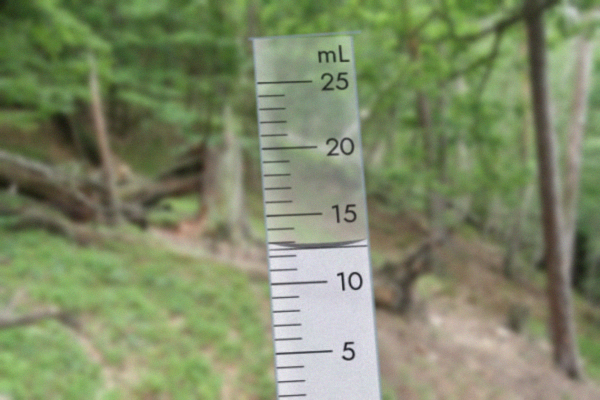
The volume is 12.5 mL
